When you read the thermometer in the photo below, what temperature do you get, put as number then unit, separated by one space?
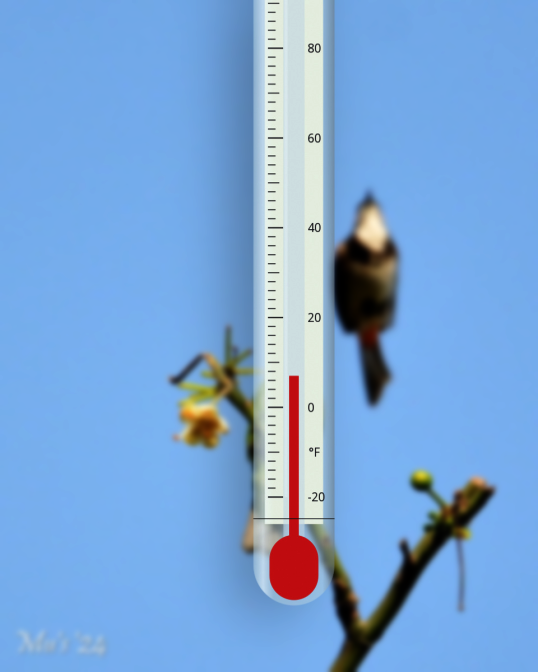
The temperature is 7 °F
